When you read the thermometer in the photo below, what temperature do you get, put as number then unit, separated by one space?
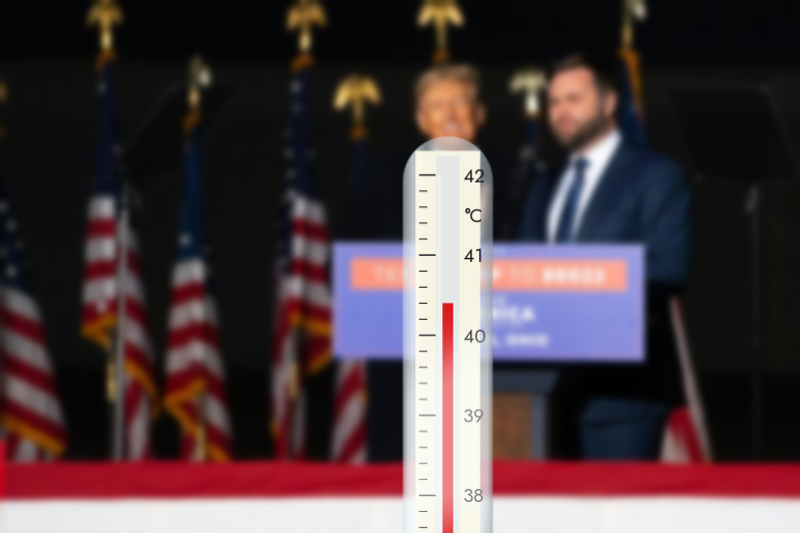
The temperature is 40.4 °C
